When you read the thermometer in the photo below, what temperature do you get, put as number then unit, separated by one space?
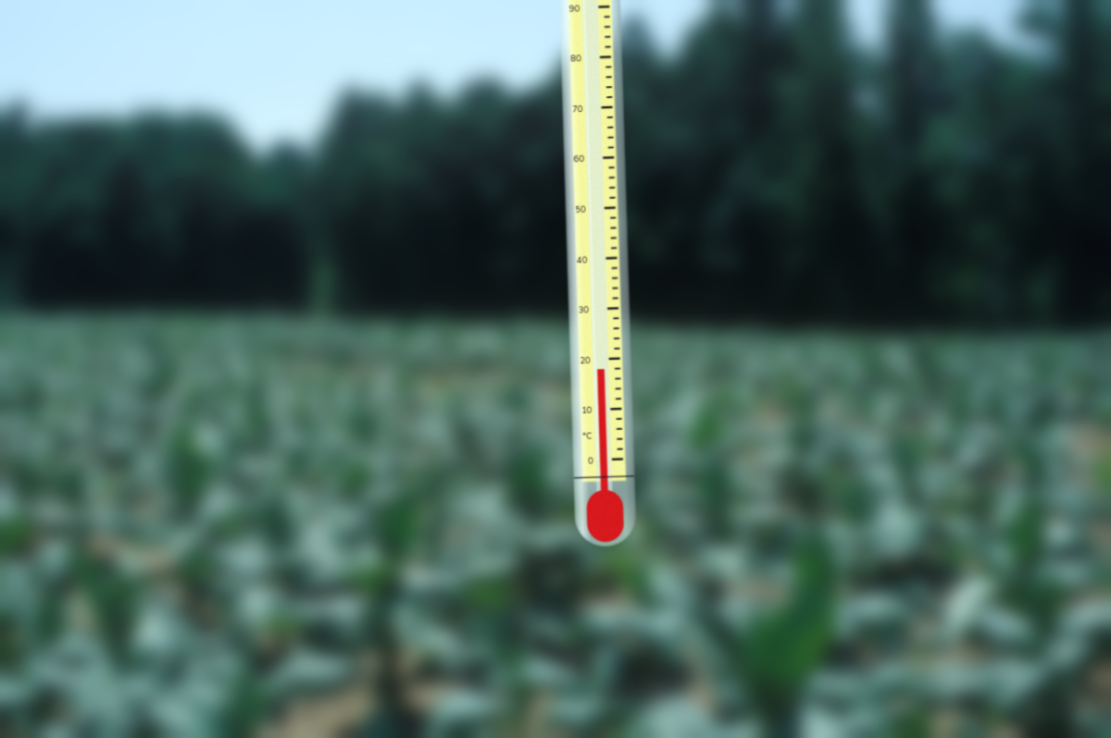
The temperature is 18 °C
